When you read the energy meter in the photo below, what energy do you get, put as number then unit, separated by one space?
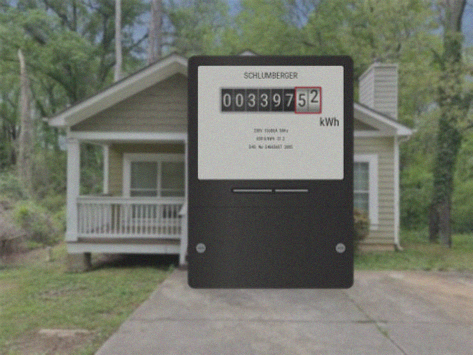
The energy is 3397.52 kWh
